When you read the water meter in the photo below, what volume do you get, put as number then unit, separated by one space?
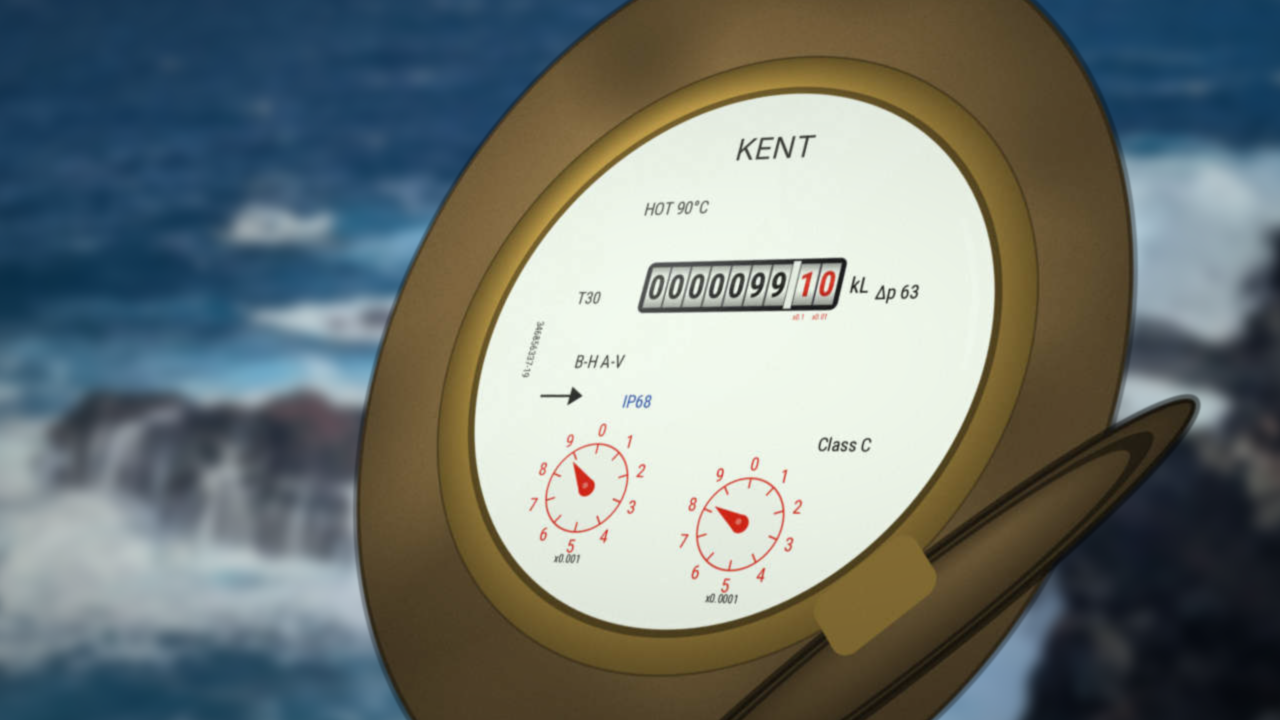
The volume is 99.1088 kL
